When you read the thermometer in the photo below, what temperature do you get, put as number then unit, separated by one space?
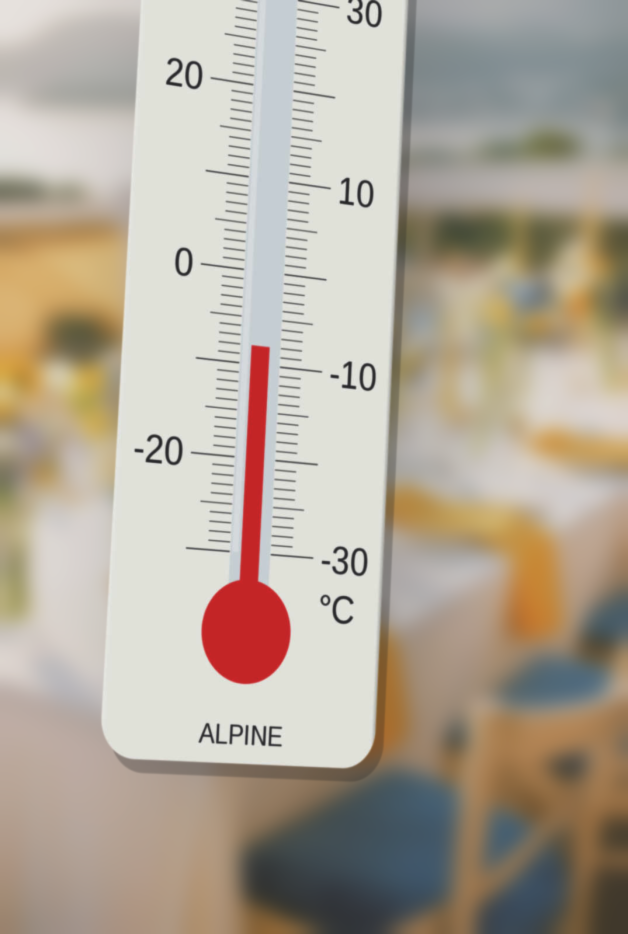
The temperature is -8 °C
